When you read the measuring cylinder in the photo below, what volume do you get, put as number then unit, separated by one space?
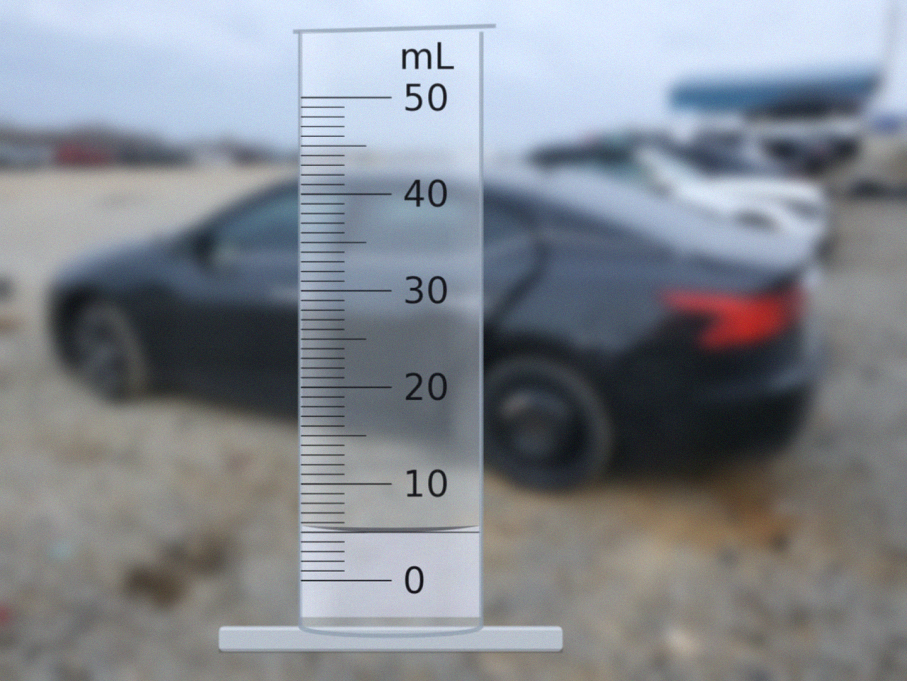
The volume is 5 mL
